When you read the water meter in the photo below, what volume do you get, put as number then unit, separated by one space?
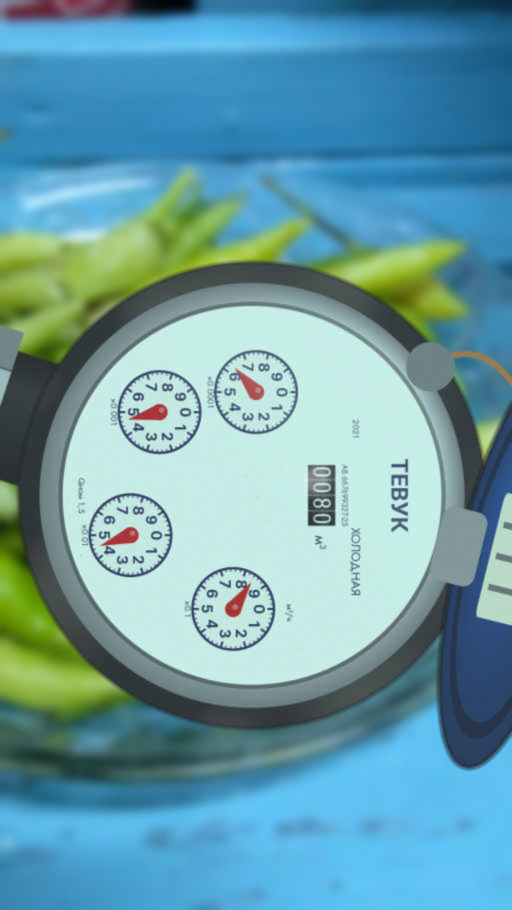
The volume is 80.8446 m³
